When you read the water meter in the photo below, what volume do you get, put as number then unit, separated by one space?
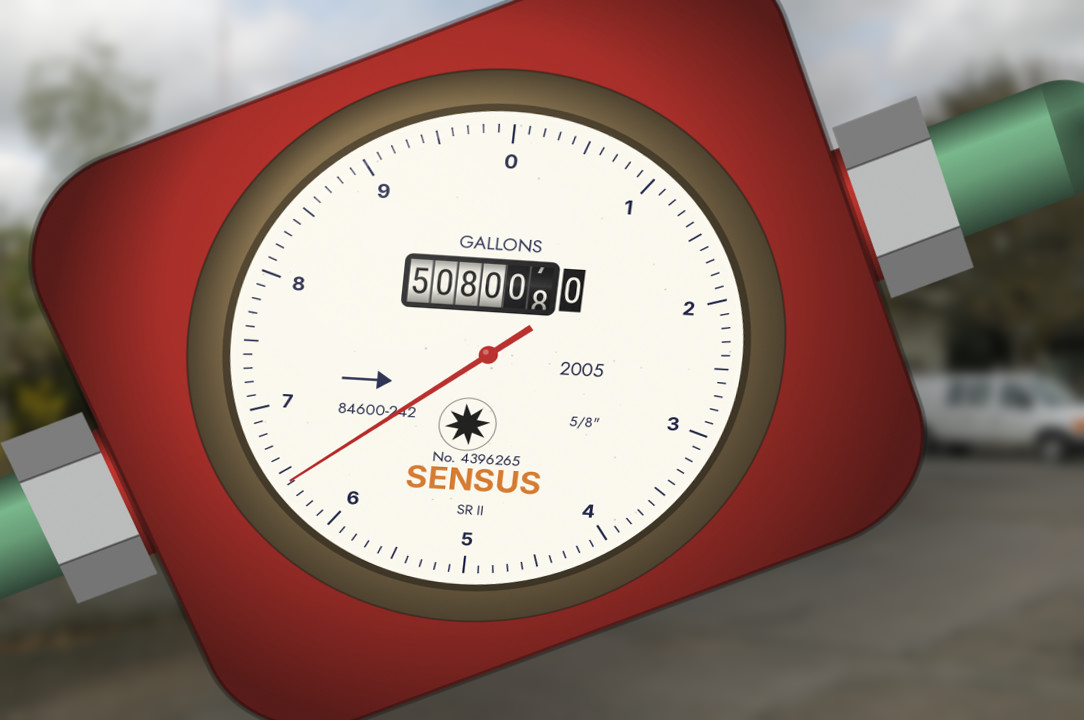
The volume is 5080076.4 gal
